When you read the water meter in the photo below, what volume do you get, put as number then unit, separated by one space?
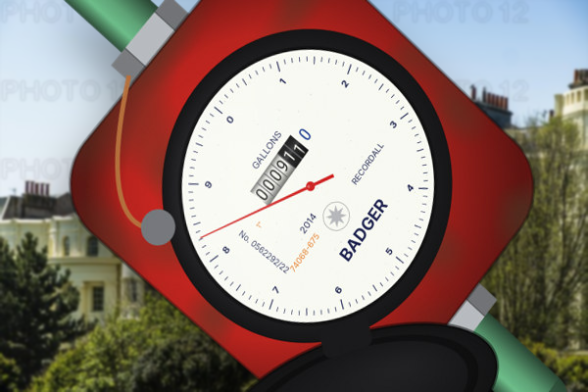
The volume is 9108.3 gal
